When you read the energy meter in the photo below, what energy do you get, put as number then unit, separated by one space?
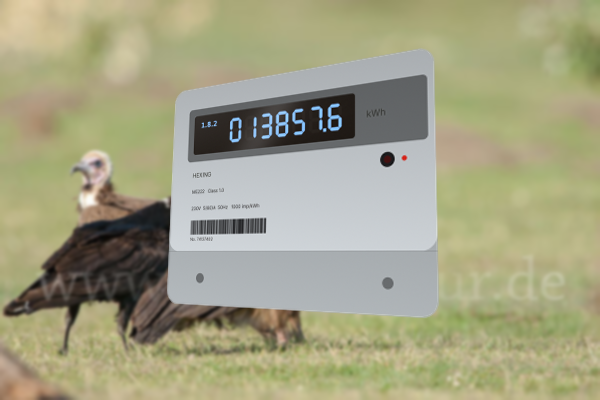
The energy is 13857.6 kWh
